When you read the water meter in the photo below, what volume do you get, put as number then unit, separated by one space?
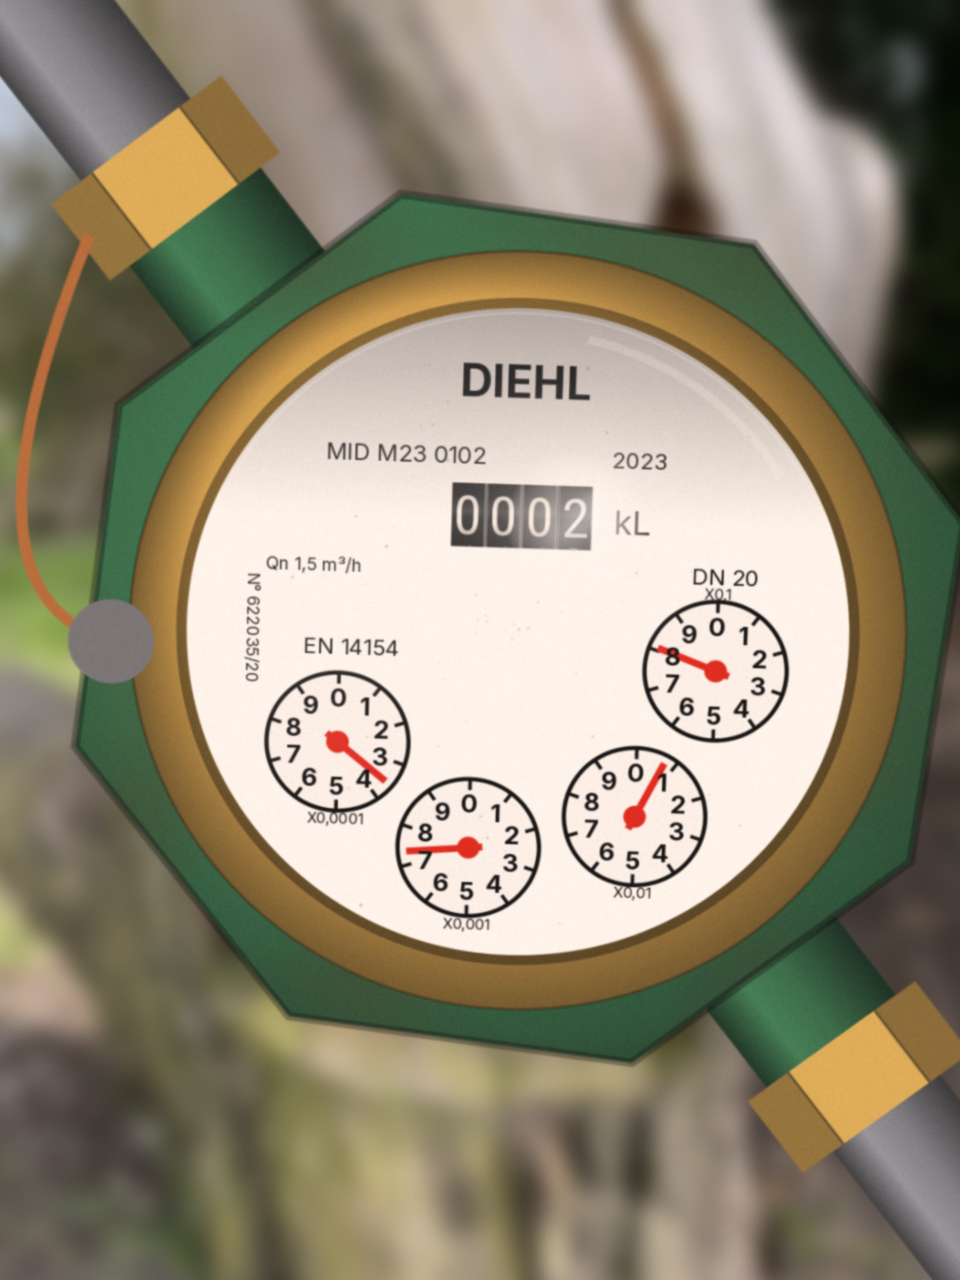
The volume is 2.8073 kL
